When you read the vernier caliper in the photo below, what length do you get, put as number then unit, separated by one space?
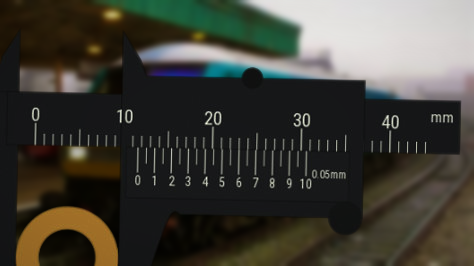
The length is 11.6 mm
